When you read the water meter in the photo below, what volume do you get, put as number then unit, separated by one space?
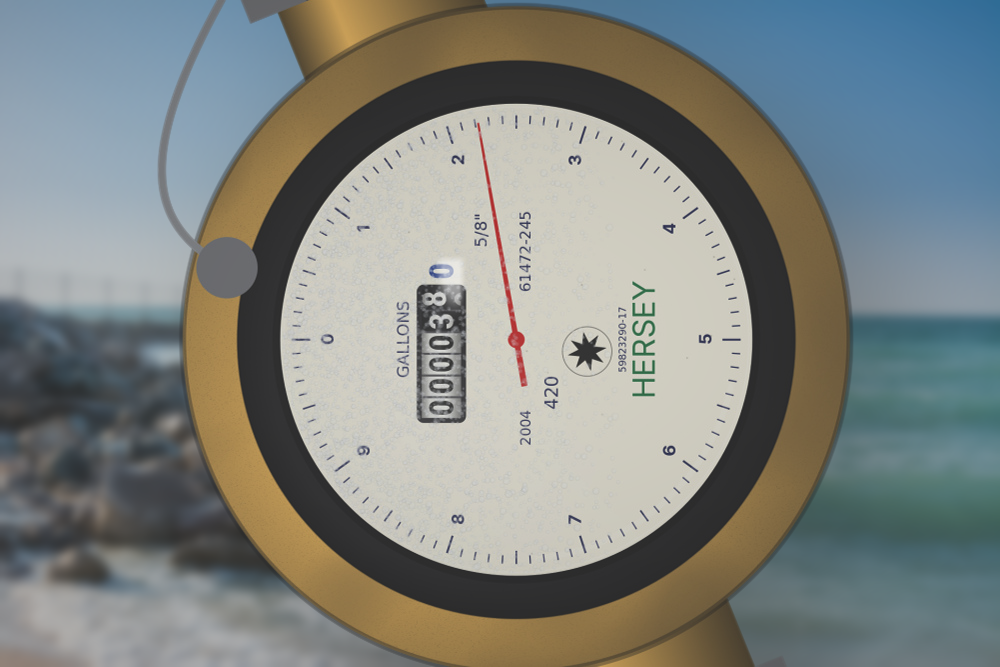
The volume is 382.2 gal
